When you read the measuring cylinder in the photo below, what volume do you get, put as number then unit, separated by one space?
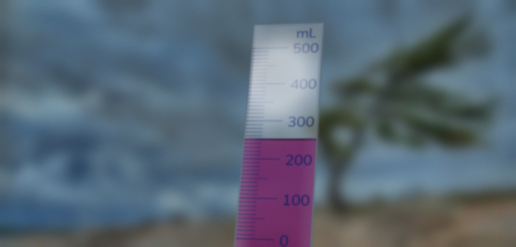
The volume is 250 mL
